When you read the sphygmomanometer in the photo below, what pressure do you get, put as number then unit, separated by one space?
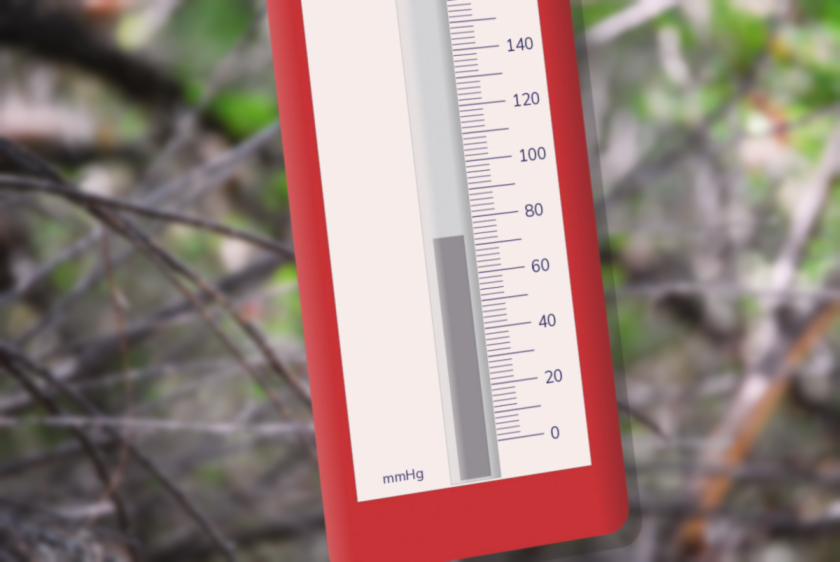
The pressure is 74 mmHg
